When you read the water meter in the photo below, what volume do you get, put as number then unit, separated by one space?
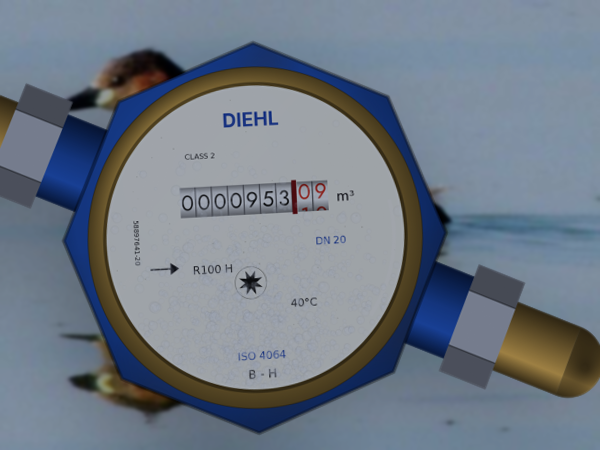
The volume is 953.09 m³
